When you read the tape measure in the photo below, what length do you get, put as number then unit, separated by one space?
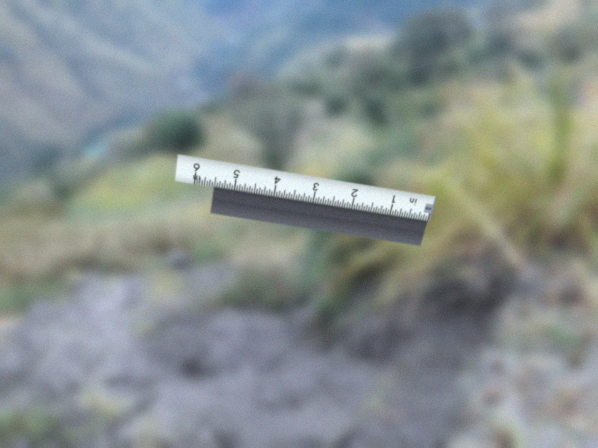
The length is 5.5 in
